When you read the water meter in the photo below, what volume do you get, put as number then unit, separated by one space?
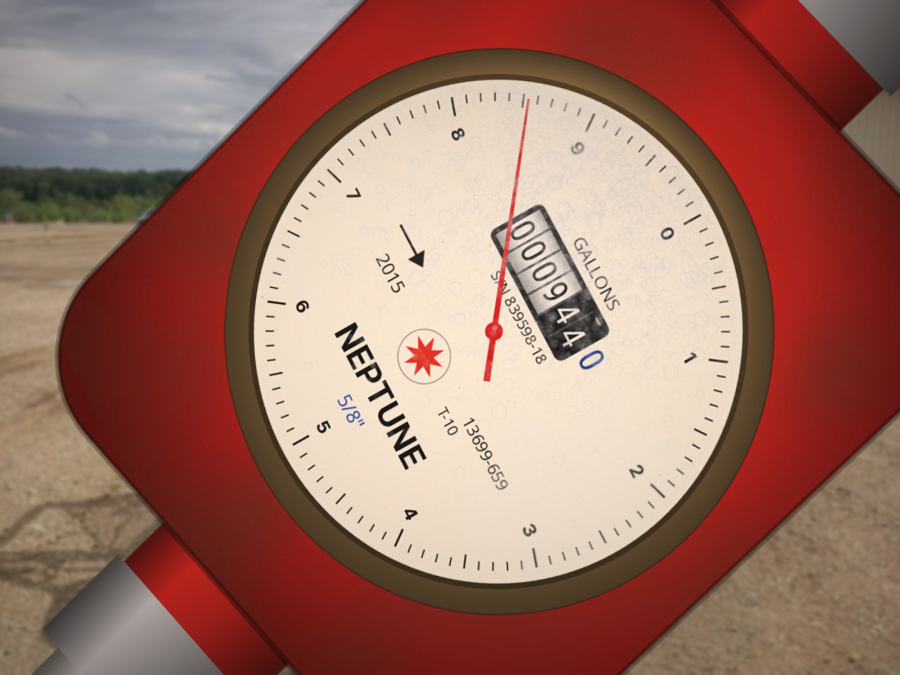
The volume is 9438.5 gal
